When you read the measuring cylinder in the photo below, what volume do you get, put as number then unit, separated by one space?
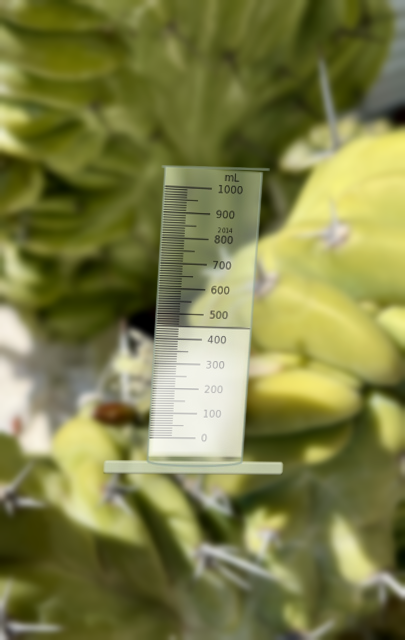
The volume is 450 mL
